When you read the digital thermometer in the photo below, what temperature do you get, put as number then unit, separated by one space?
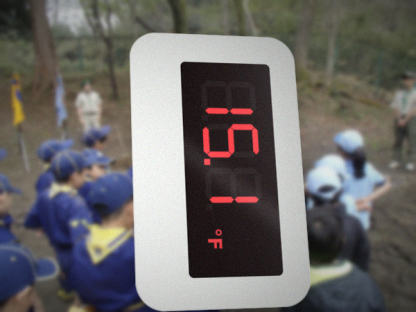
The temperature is 15.1 °F
